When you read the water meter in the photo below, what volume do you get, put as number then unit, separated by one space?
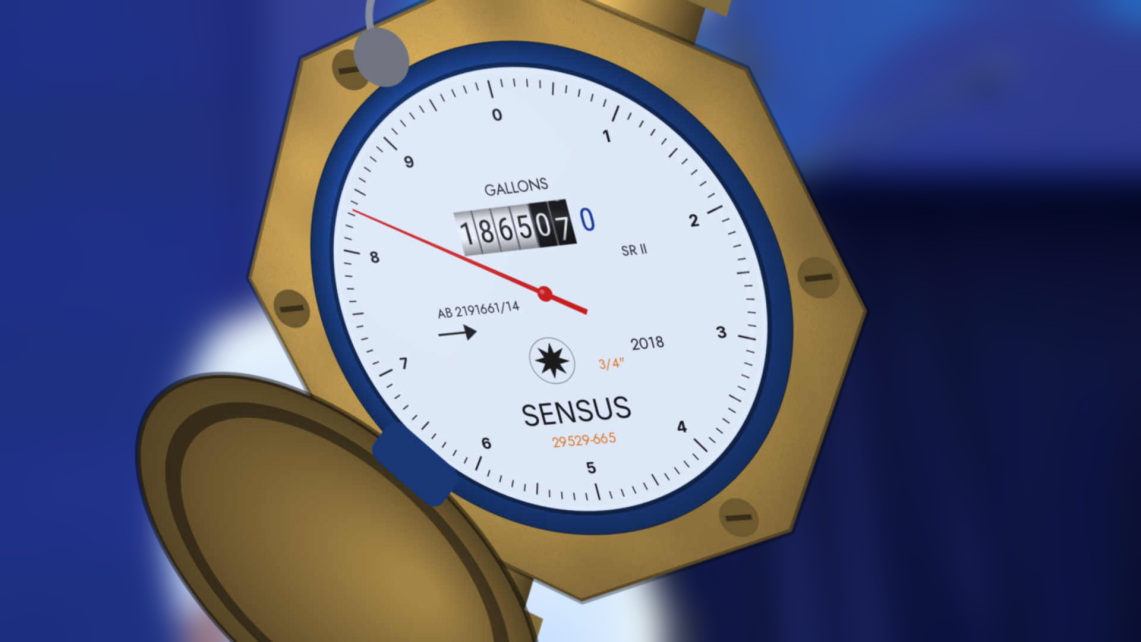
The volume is 1865068.3 gal
